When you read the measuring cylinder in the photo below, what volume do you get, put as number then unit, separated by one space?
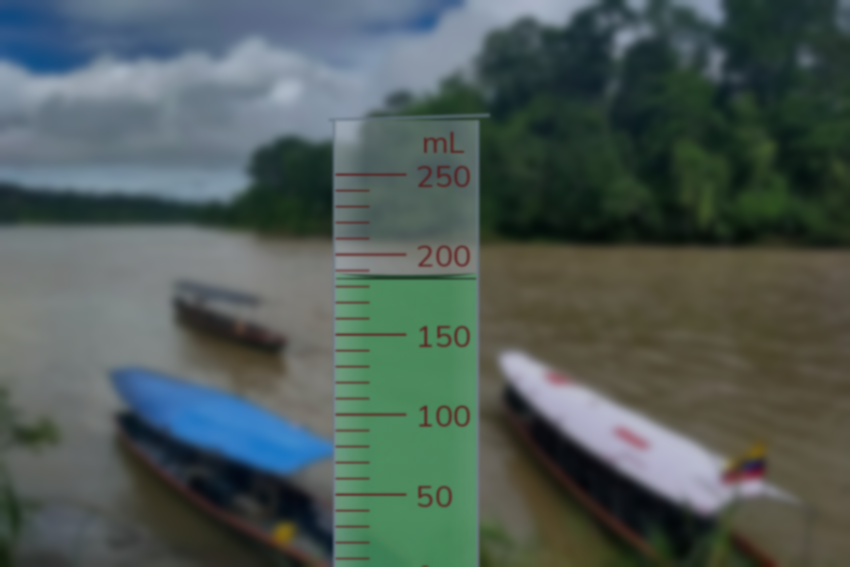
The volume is 185 mL
